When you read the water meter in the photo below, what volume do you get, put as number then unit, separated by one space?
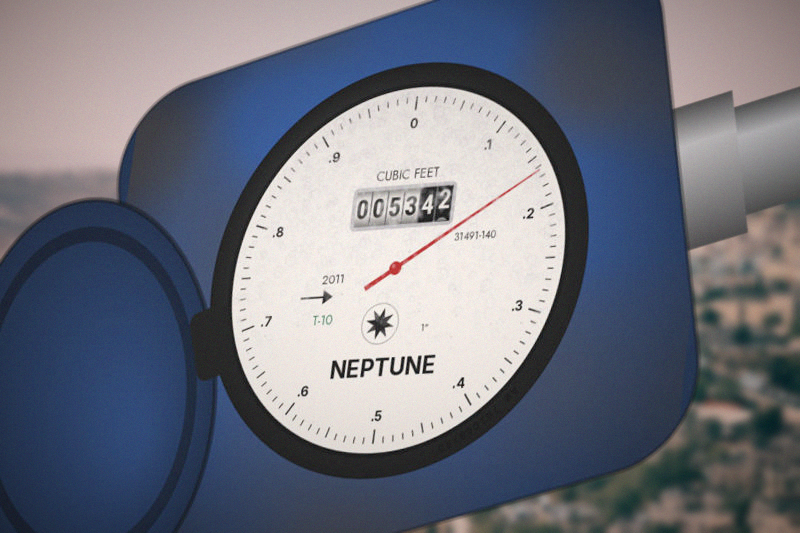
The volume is 5342.16 ft³
